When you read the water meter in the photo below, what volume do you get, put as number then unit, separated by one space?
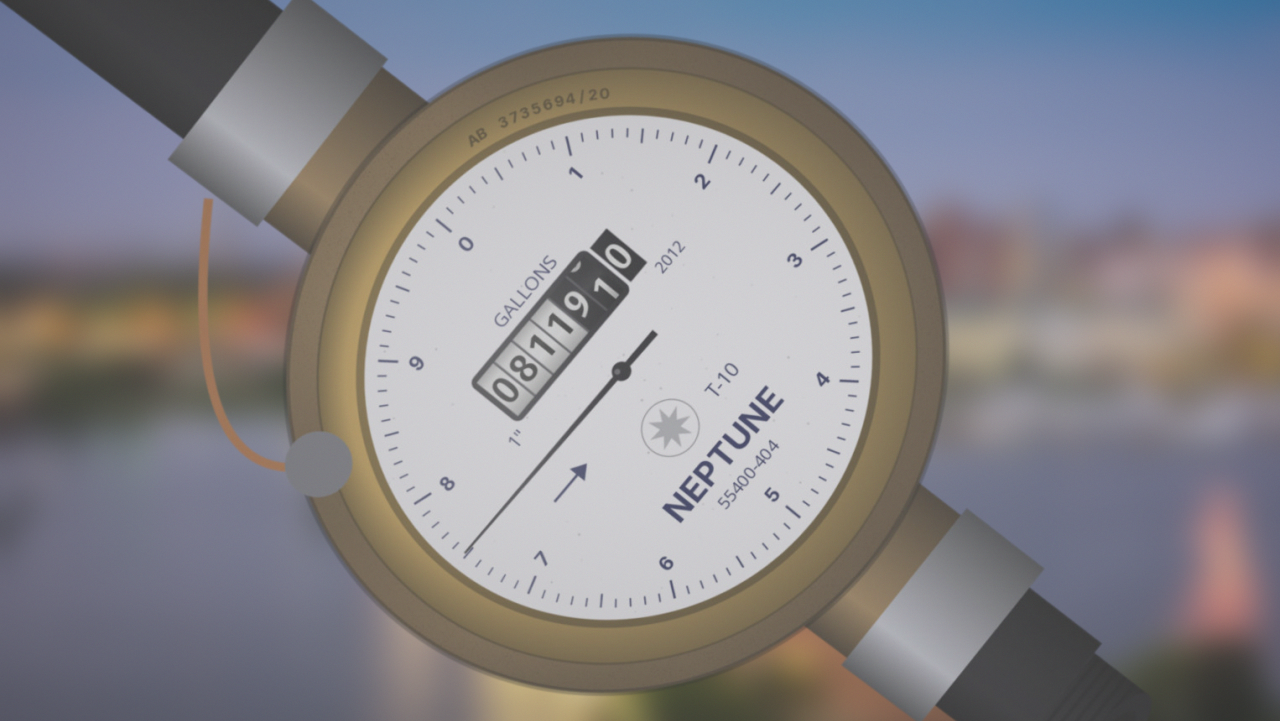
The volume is 811907.5 gal
